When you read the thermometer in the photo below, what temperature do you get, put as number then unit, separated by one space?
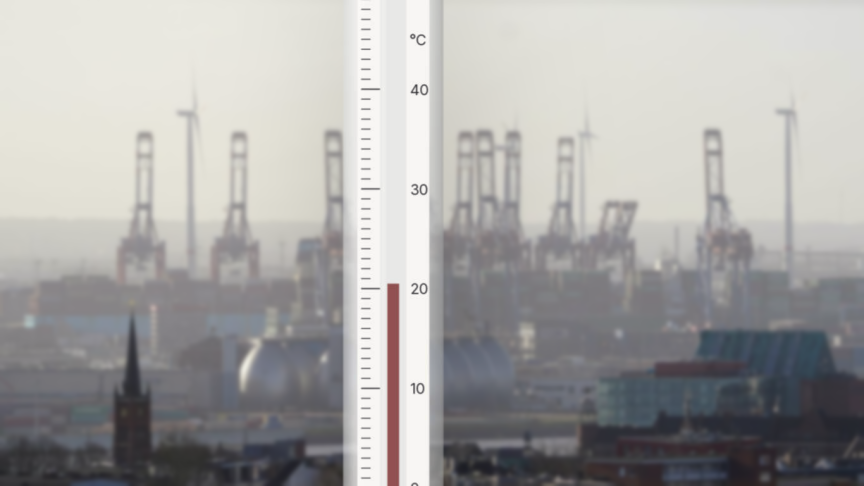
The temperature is 20.5 °C
